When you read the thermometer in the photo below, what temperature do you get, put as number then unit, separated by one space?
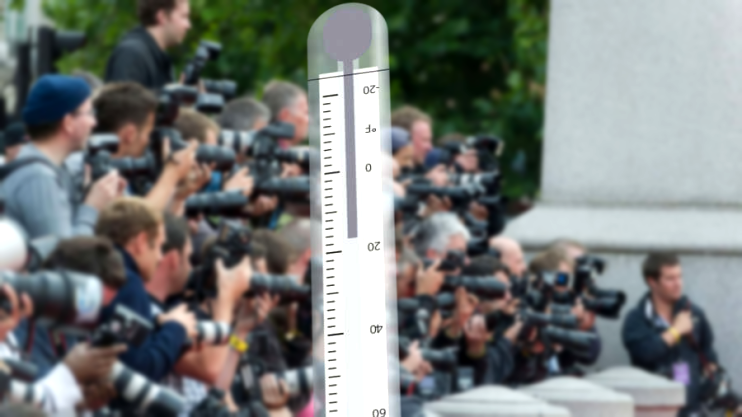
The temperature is 17 °F
